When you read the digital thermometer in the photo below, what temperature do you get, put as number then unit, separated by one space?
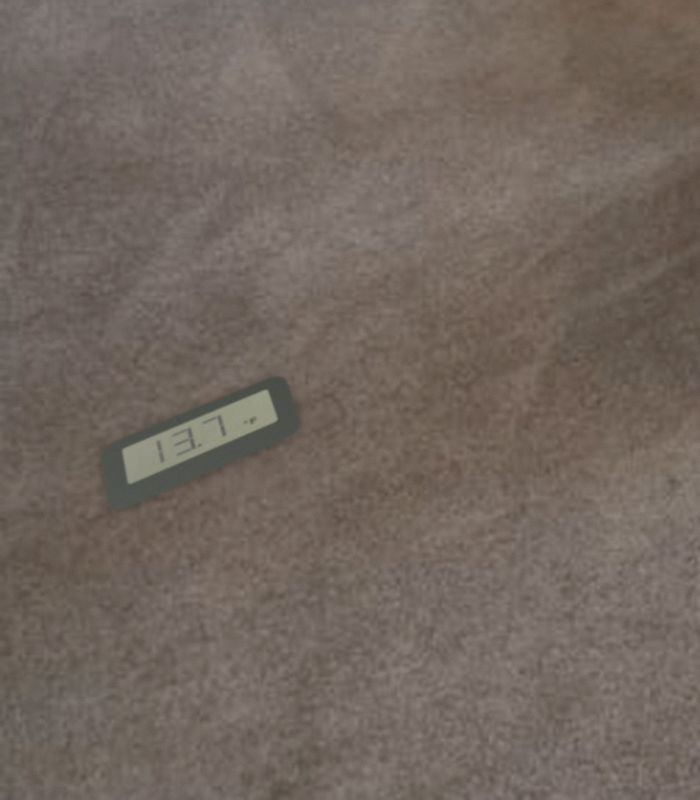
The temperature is 13.7 °F
